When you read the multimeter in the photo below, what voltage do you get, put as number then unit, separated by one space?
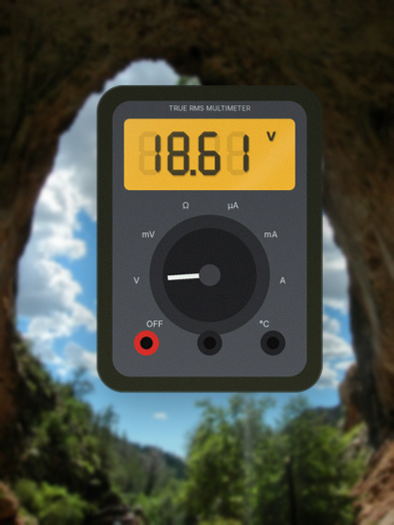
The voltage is 18.61 V
